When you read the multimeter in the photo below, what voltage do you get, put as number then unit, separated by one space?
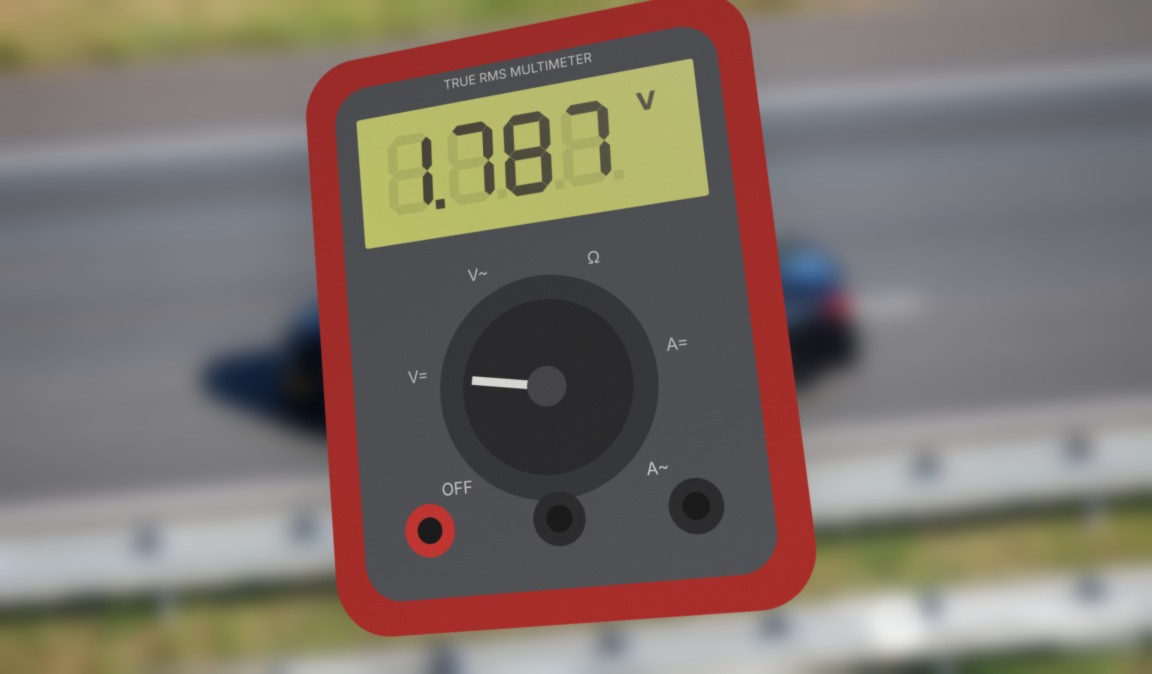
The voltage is 1.787 V
